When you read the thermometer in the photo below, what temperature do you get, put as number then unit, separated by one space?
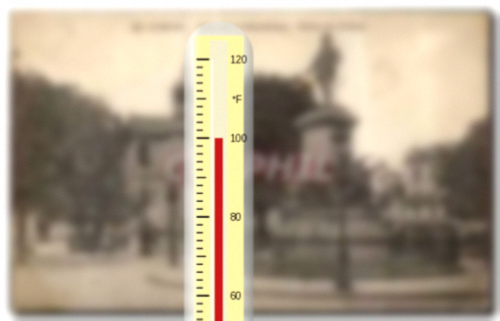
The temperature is 100 °F
